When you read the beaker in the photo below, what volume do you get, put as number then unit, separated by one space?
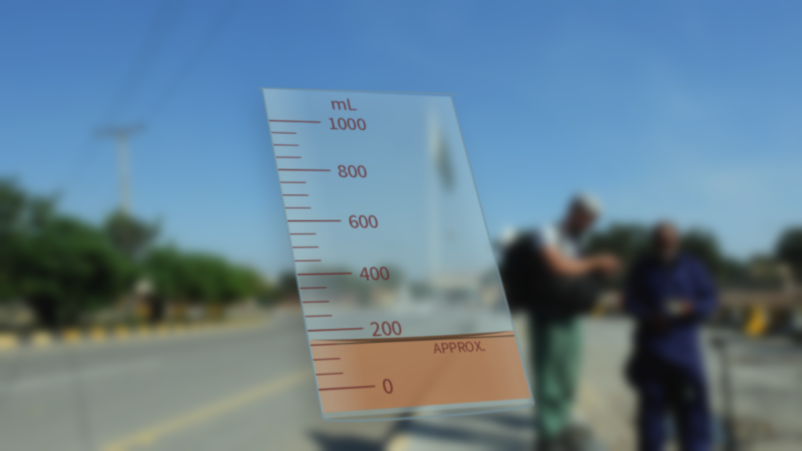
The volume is 150 mL
